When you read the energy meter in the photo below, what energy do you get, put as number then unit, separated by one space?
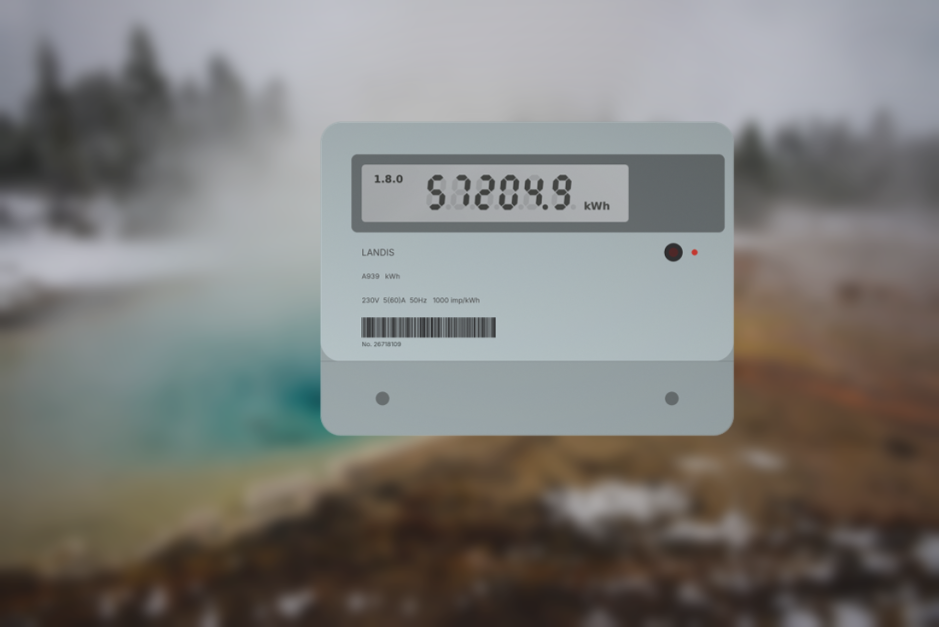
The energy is 57204.9 kWh
